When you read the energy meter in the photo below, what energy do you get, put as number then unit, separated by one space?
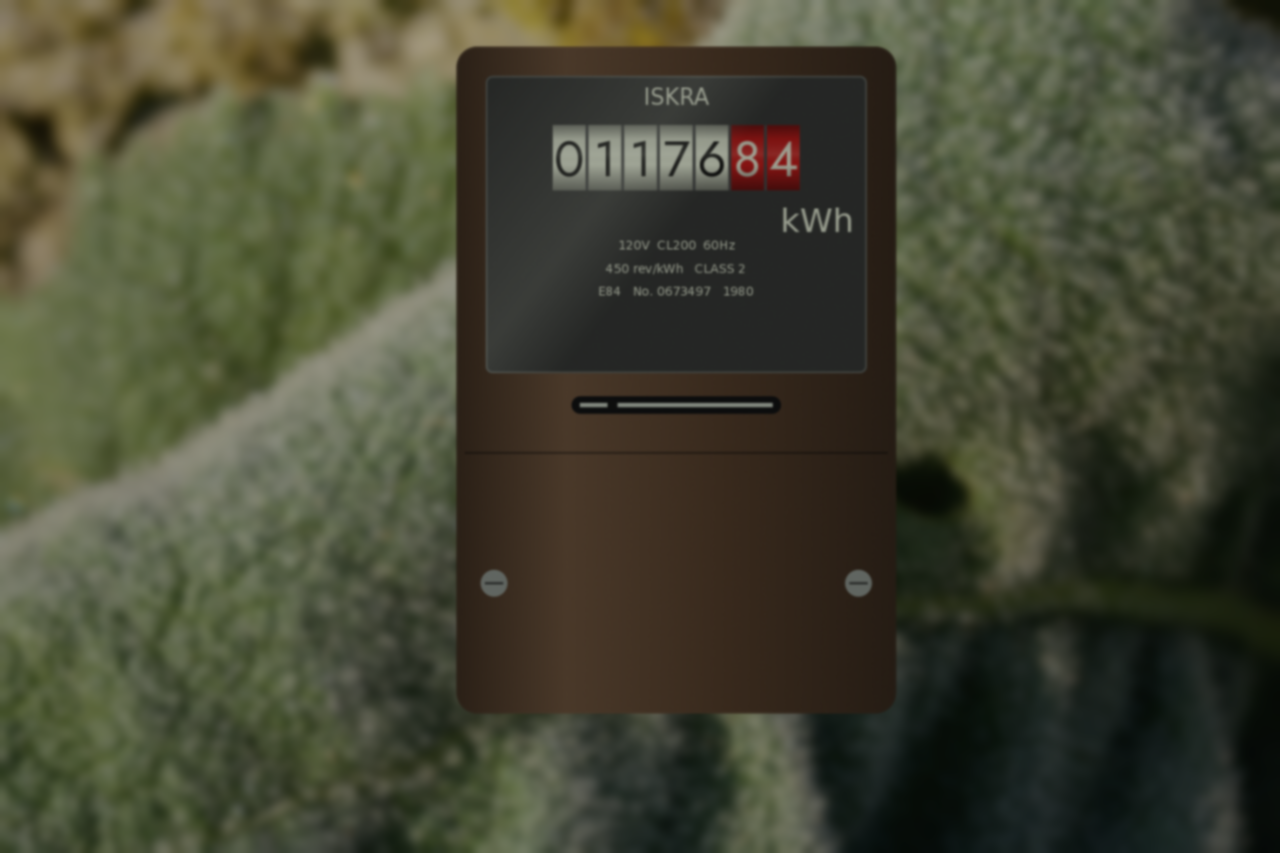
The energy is 1176.84 kWh
